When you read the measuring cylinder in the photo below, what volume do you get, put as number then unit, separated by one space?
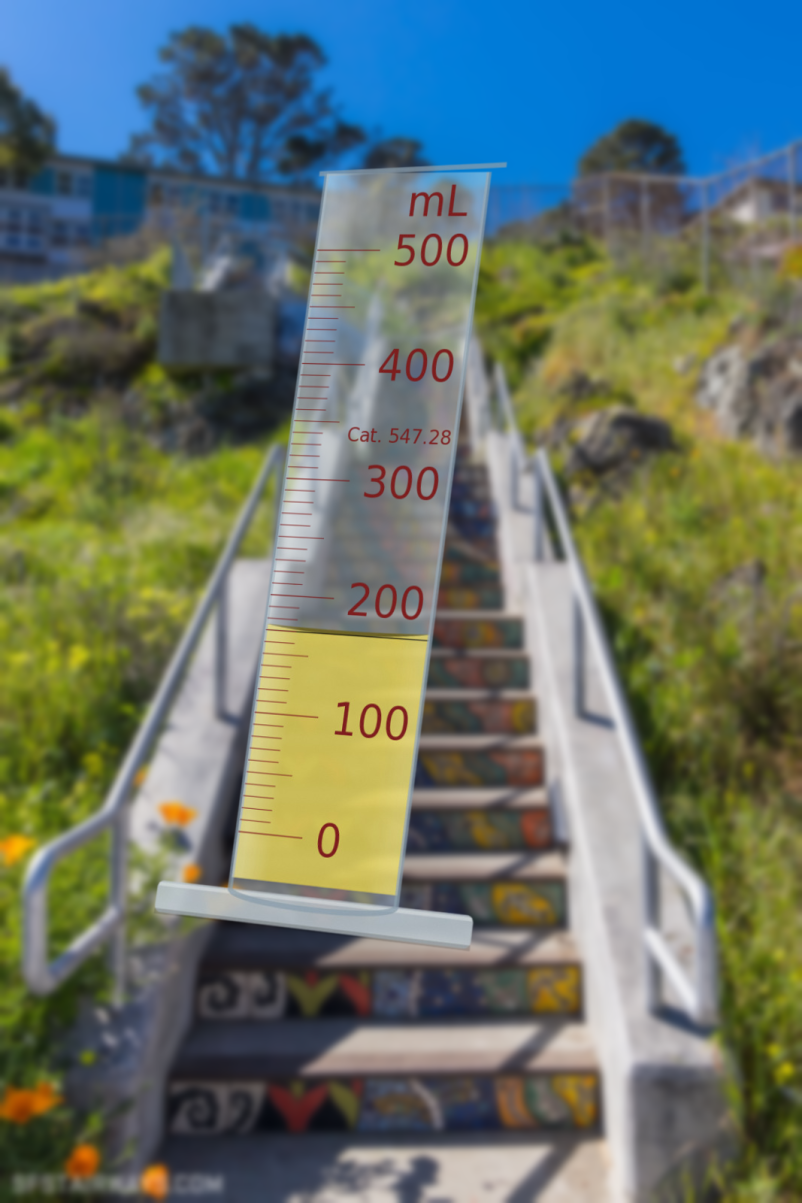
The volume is 170 mL
